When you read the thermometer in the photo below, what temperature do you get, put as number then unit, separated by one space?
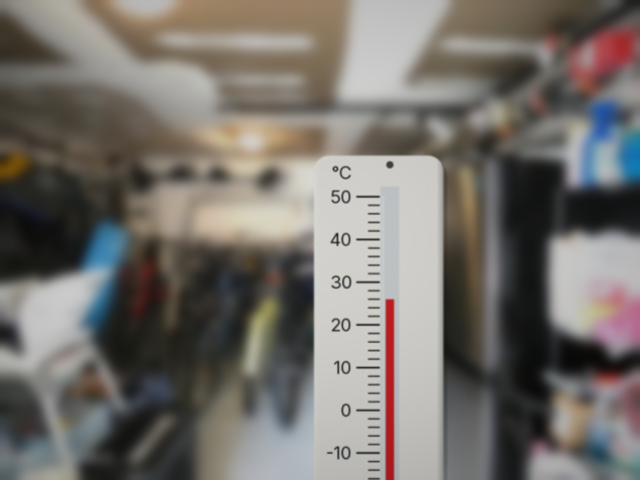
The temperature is 26 °C
